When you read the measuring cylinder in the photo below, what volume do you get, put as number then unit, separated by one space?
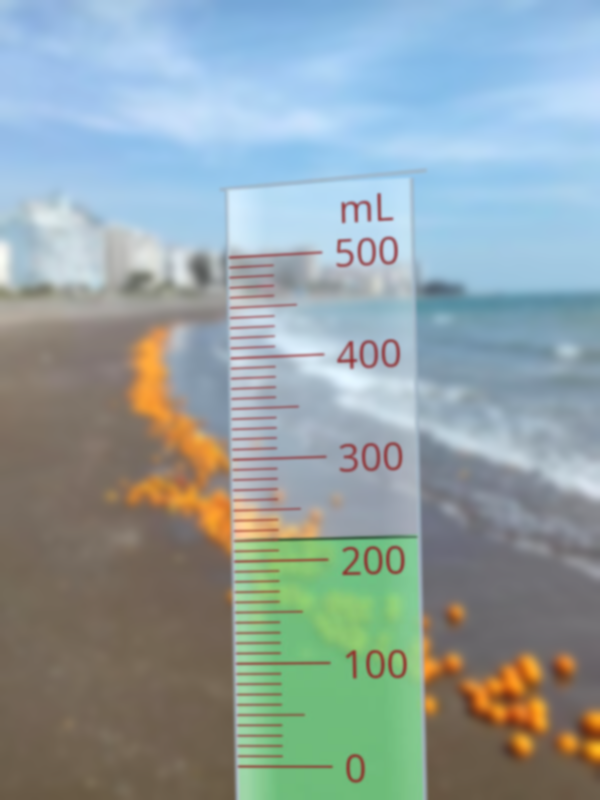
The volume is 220 mL
